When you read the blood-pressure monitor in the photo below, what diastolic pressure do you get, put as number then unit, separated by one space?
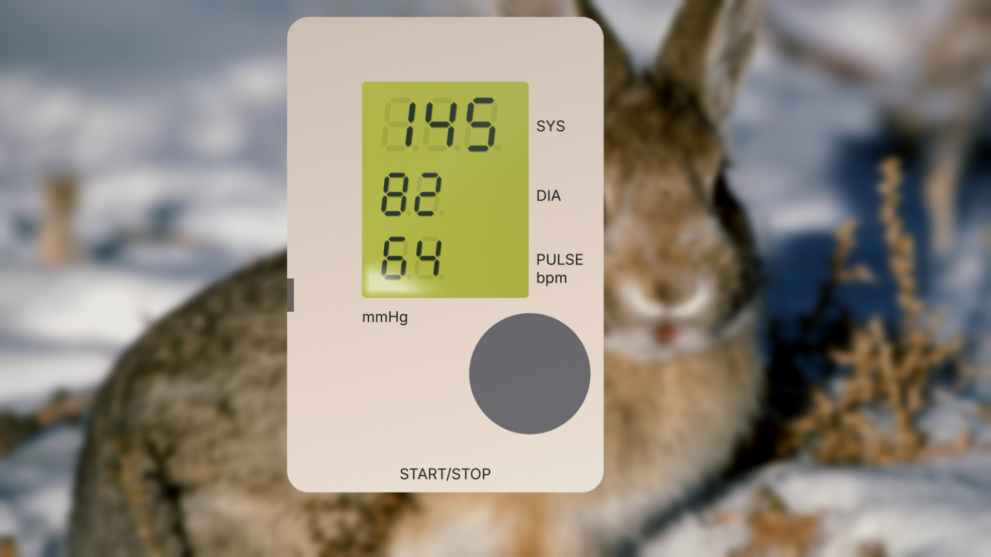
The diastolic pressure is 82 mmHg
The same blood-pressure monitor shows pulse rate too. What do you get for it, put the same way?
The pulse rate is 64 bpm
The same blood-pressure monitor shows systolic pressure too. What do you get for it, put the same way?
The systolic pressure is 145 mmHg
